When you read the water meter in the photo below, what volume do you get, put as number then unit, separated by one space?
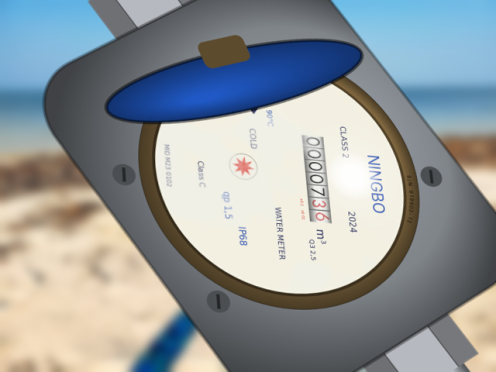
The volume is 7.36 m³
